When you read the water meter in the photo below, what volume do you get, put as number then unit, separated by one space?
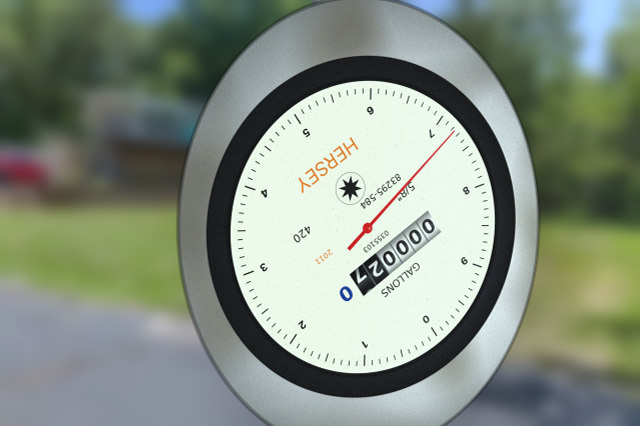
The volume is 267.2 gal
